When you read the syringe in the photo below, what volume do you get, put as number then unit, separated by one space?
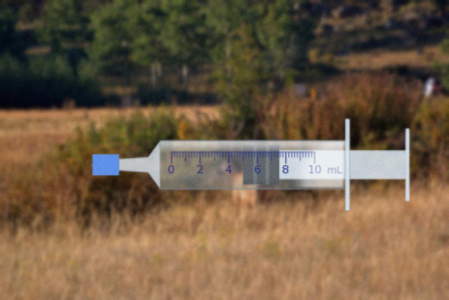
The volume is 5 mL
